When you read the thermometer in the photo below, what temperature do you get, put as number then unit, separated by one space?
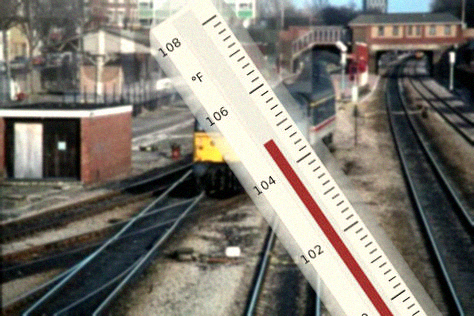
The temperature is 104.8 °F
